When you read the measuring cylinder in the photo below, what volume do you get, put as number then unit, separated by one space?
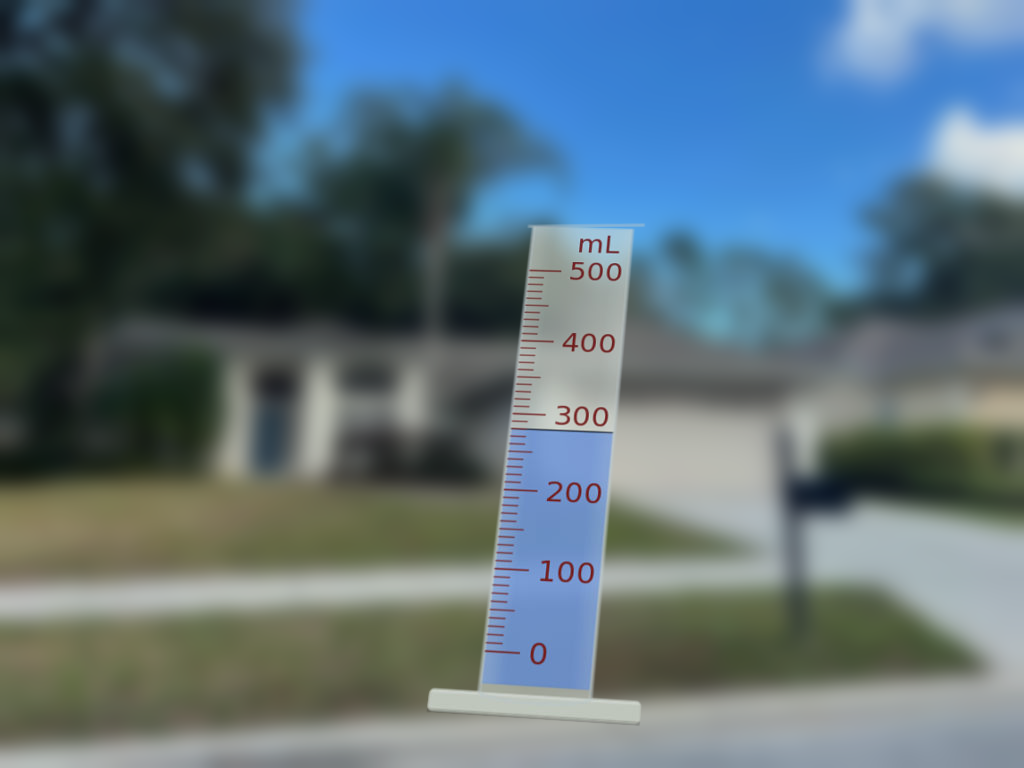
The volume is 280 mL
